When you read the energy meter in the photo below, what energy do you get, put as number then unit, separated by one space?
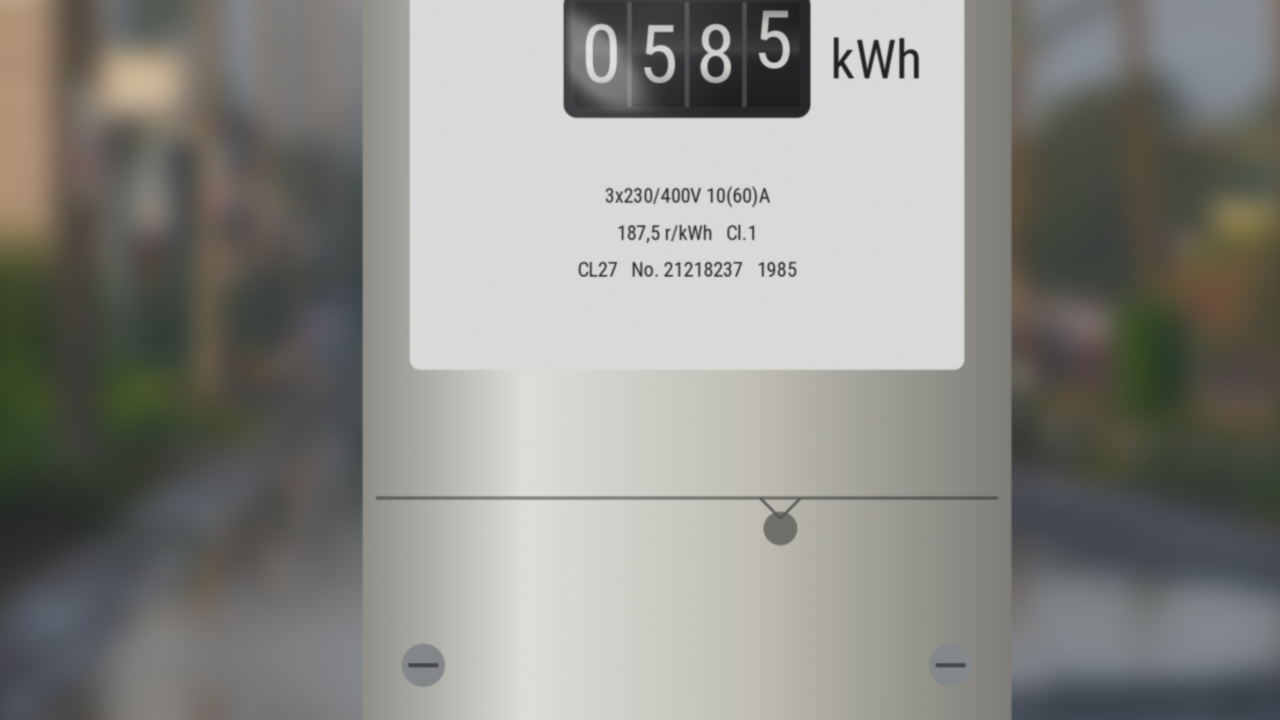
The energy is 585 kWh
